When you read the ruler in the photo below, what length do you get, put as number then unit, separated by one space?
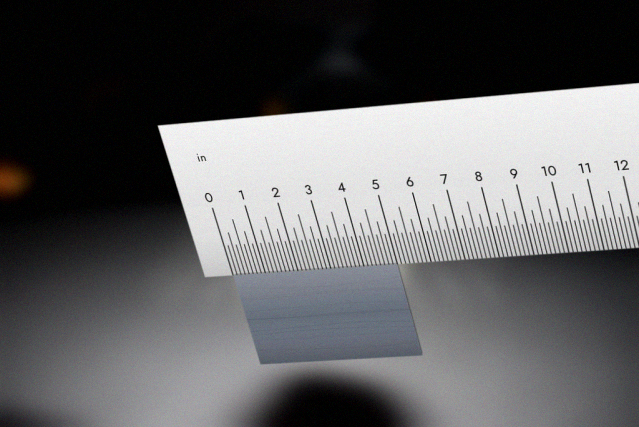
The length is 5 in
